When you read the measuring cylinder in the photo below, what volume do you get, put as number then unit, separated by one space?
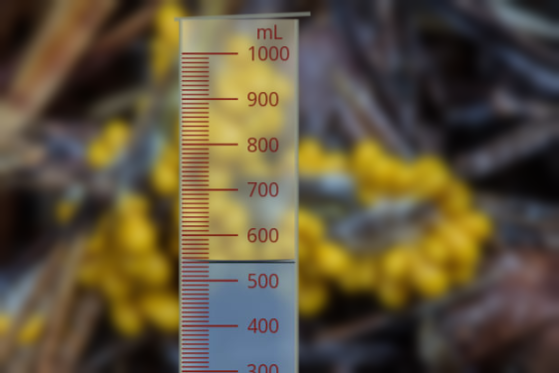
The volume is 540 mL
